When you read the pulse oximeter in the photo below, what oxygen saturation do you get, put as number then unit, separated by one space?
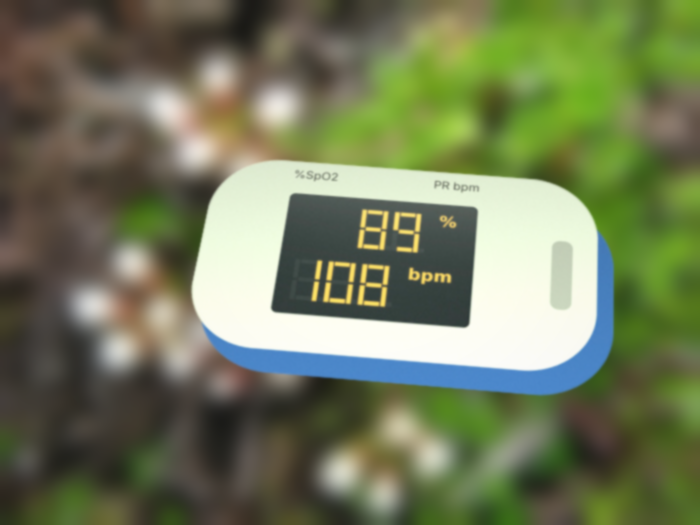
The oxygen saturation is 89 %
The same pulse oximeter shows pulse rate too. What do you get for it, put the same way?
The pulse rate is 108 bpm
